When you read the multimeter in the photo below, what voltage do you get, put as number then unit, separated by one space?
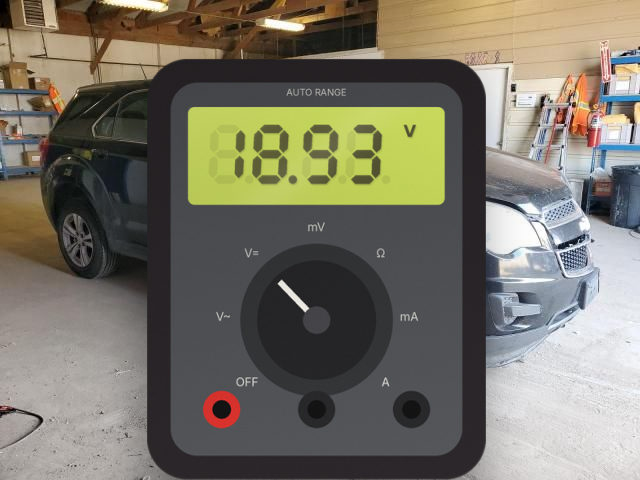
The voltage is 18.93 V
